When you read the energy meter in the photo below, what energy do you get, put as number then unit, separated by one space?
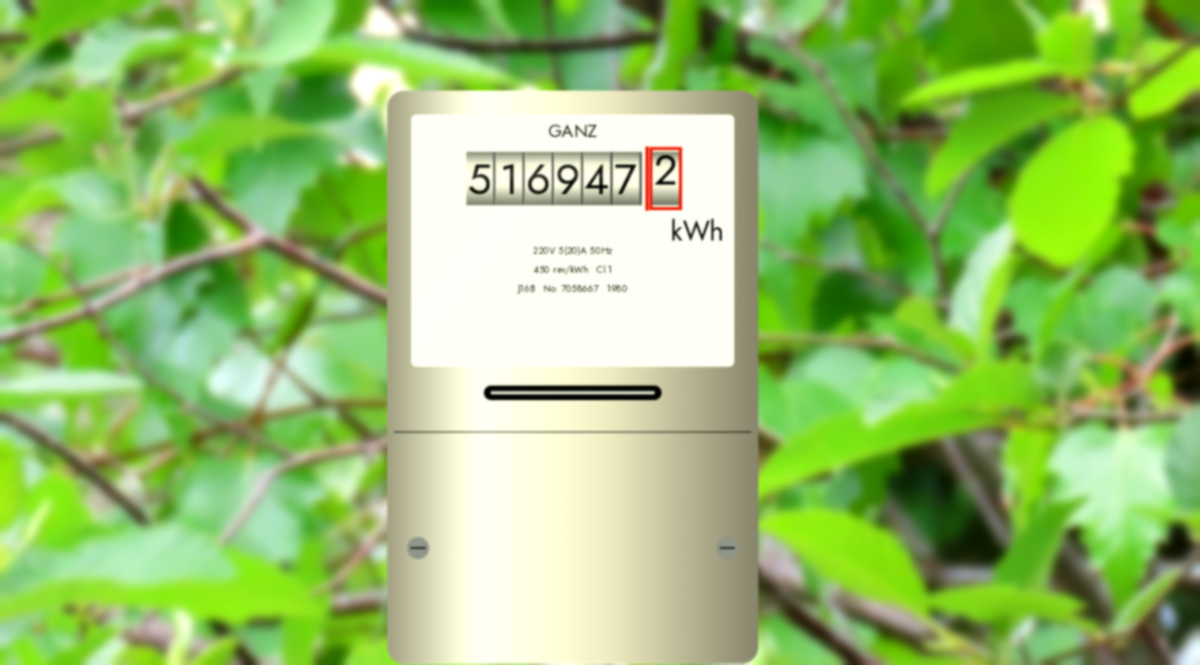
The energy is 516947.2 kWh
